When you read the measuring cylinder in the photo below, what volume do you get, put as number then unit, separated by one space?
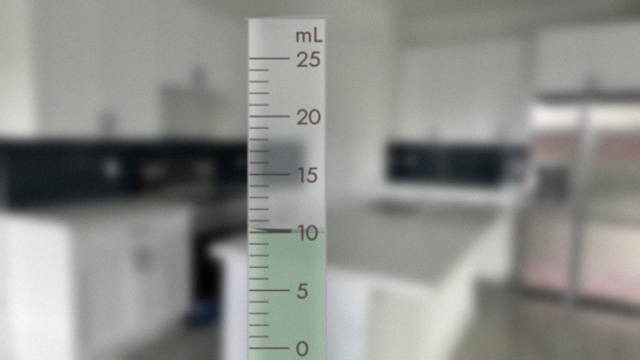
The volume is 10 mL
